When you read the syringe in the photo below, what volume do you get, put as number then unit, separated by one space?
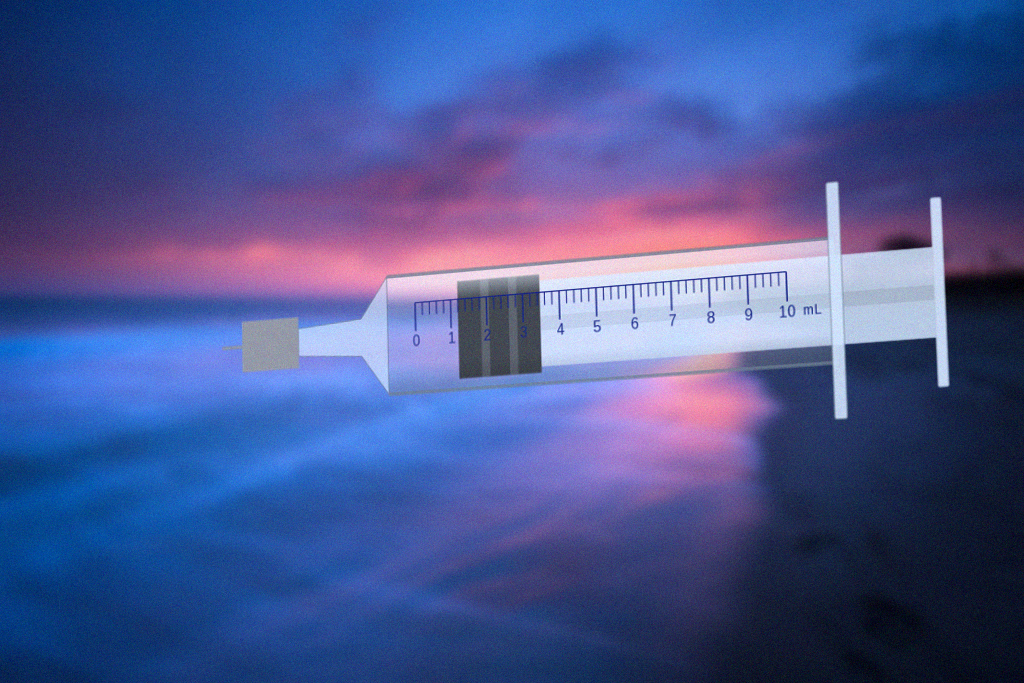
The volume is 1.2 mL
